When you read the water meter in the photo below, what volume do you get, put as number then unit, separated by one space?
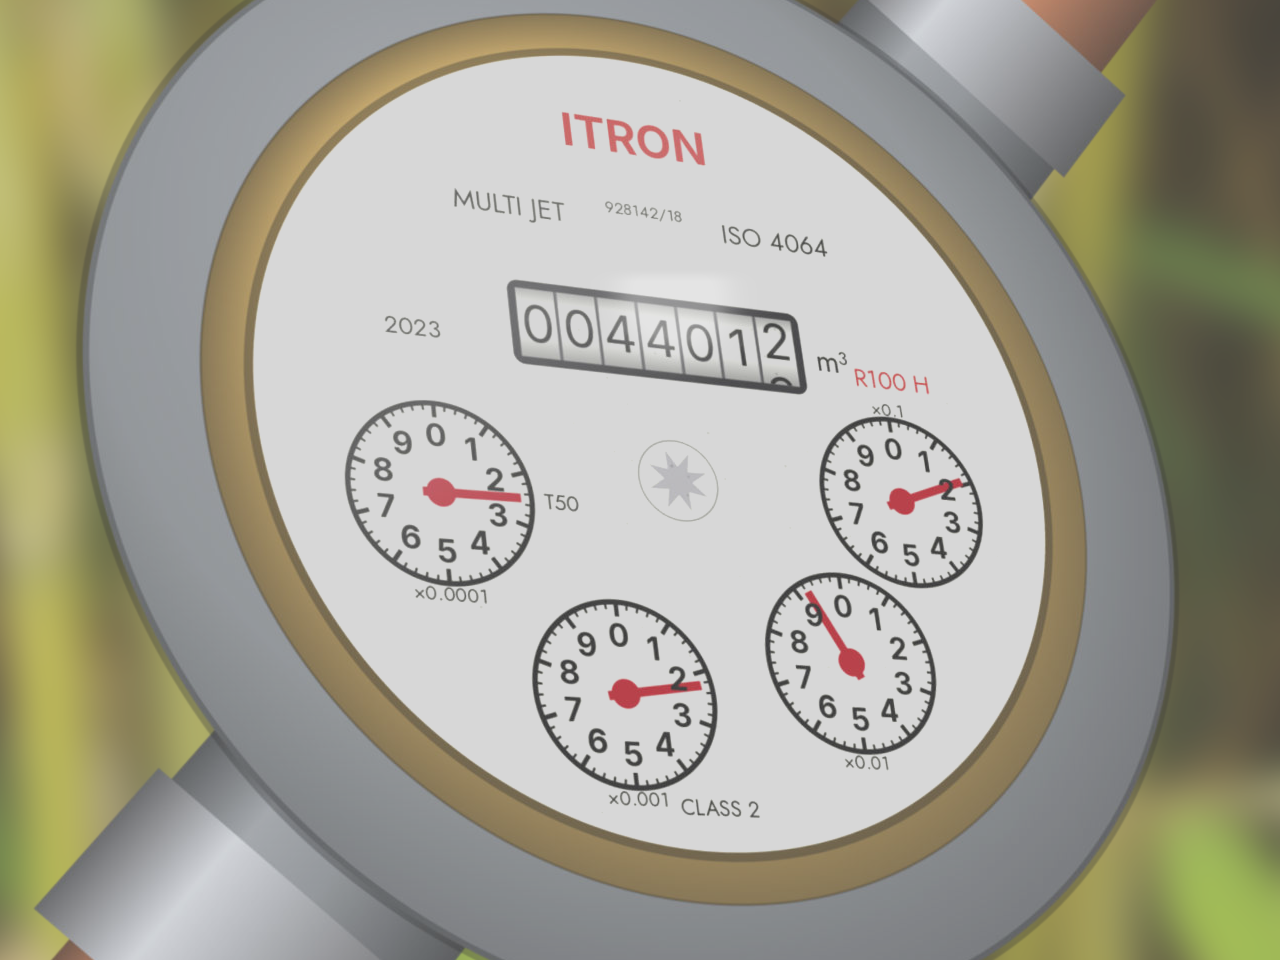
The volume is 44012.1922 m³
